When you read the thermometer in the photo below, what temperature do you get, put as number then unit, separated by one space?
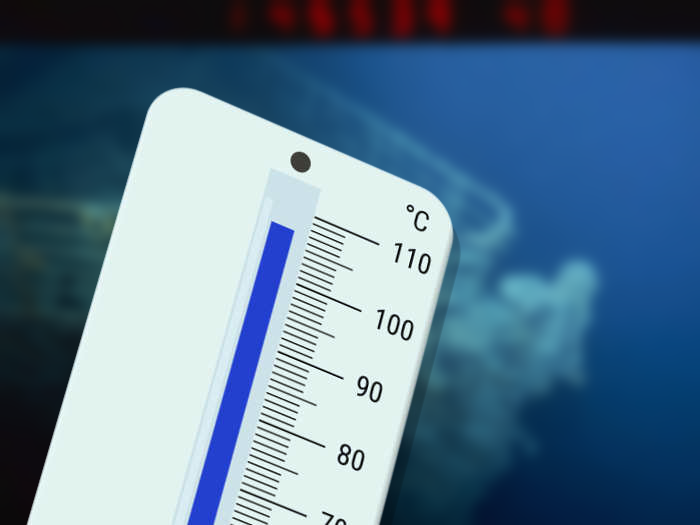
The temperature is 107 °C
